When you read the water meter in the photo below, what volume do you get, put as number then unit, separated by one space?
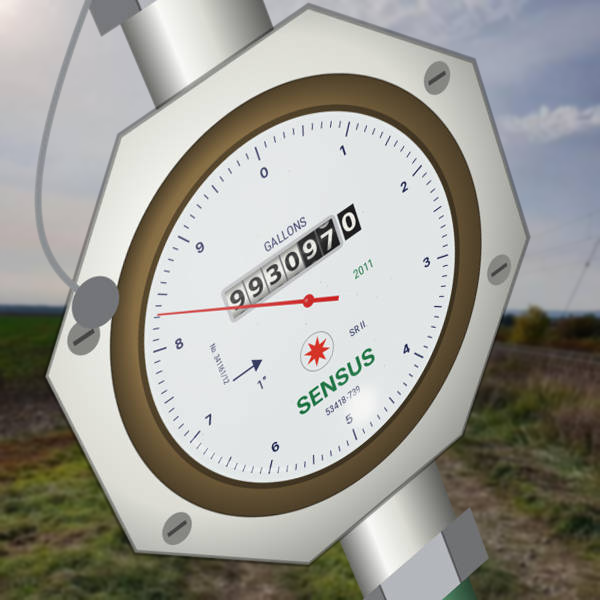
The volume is 9930968.3 gal
